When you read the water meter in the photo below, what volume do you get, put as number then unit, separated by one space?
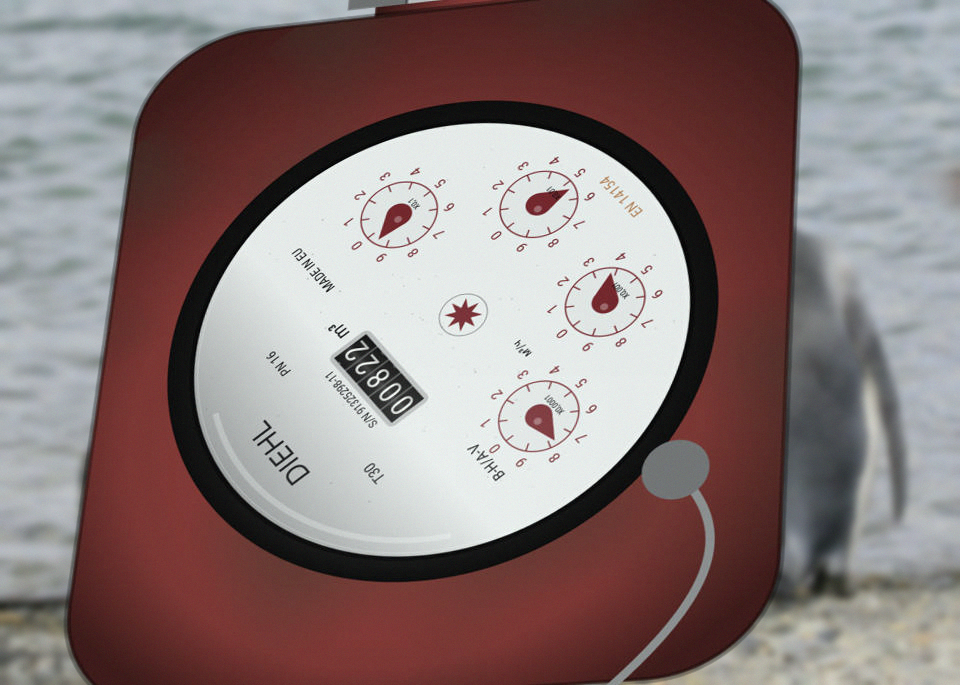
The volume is 821.9537 m³
